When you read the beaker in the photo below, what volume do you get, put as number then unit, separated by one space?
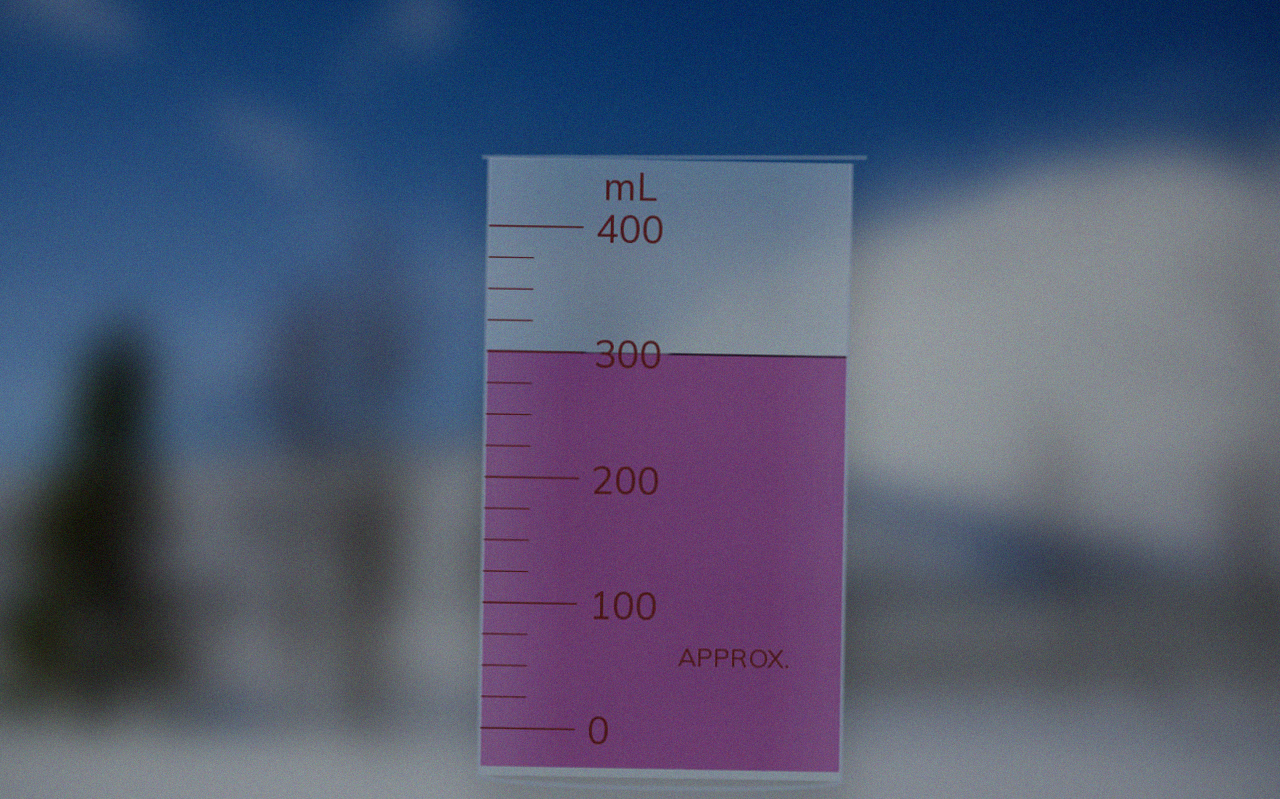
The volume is 300 mL
